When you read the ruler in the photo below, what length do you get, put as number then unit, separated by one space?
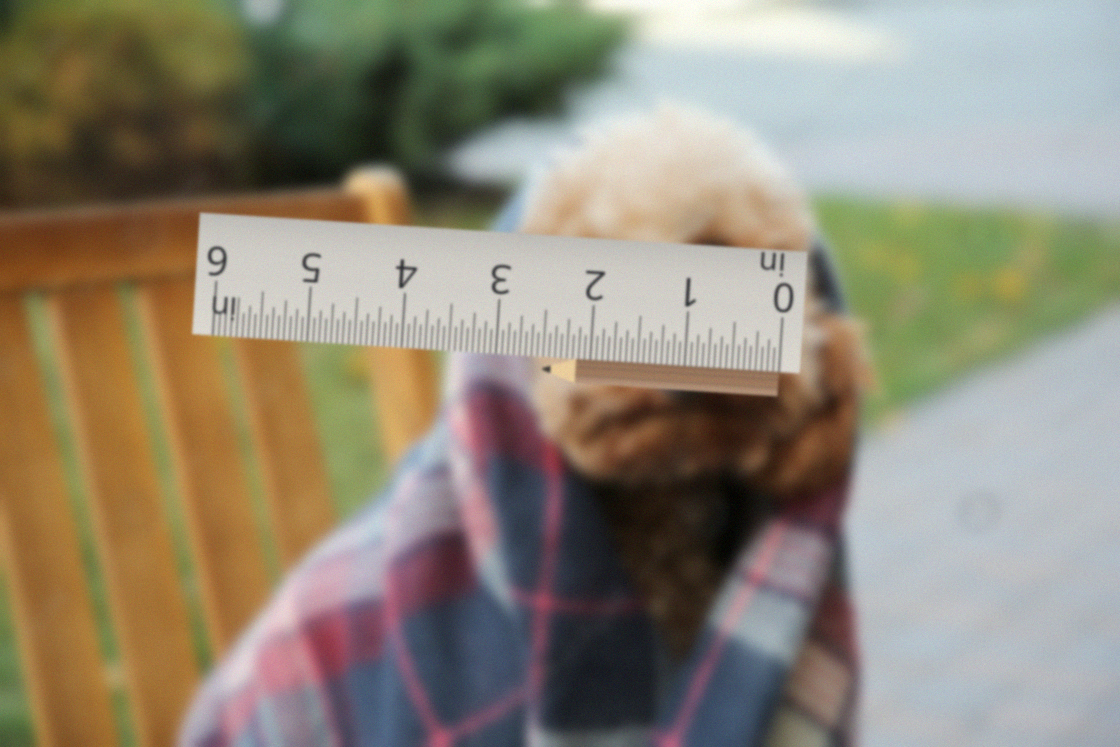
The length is 2.5 in
